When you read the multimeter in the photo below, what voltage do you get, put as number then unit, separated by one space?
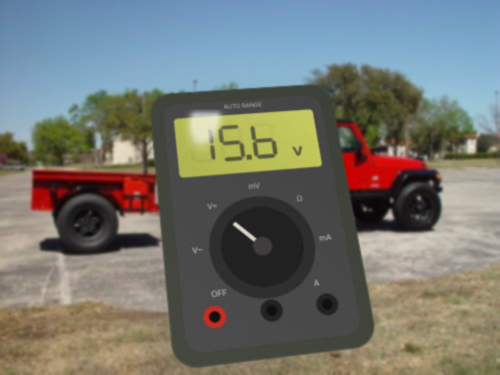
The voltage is 15.6 V
